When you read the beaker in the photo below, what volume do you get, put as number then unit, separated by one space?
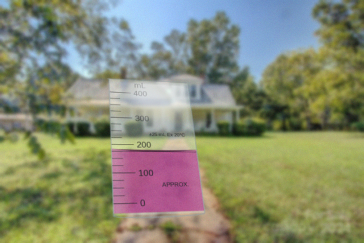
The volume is 175 mL
